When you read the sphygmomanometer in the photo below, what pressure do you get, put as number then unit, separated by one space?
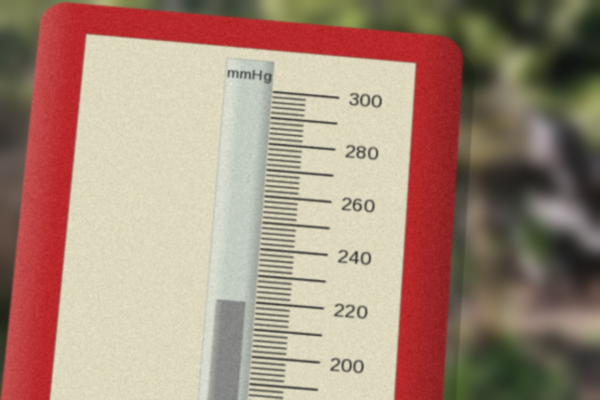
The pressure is 220 mmHg
